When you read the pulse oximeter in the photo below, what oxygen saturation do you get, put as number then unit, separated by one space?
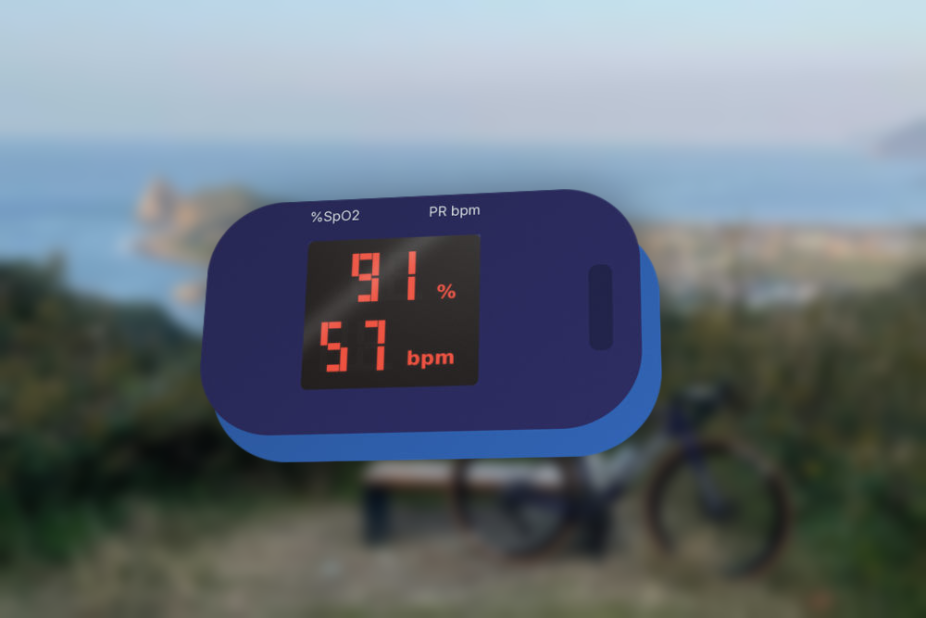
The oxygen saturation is 91 %
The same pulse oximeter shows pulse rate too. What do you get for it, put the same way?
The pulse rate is 57 bpm
